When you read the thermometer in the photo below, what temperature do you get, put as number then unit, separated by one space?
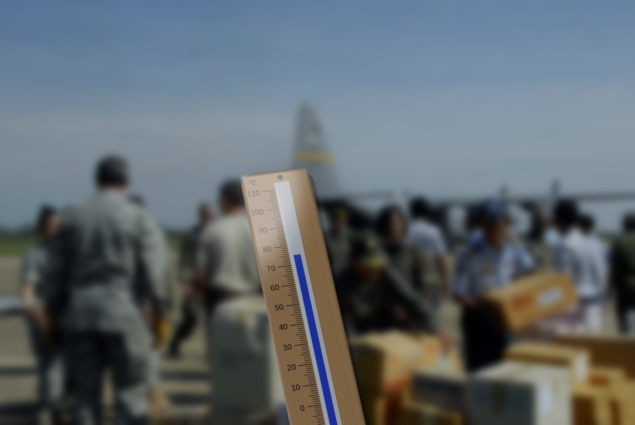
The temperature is 75 °C
